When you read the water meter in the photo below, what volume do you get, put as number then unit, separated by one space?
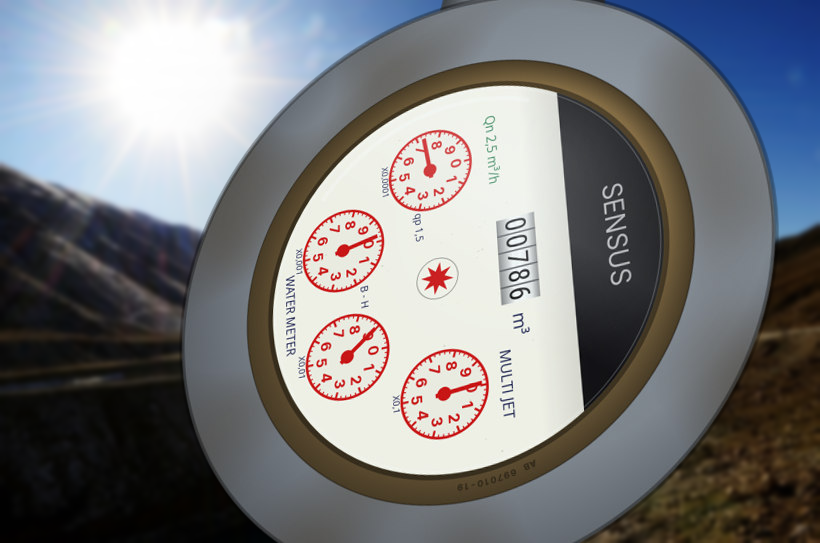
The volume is 785.9897 m³
